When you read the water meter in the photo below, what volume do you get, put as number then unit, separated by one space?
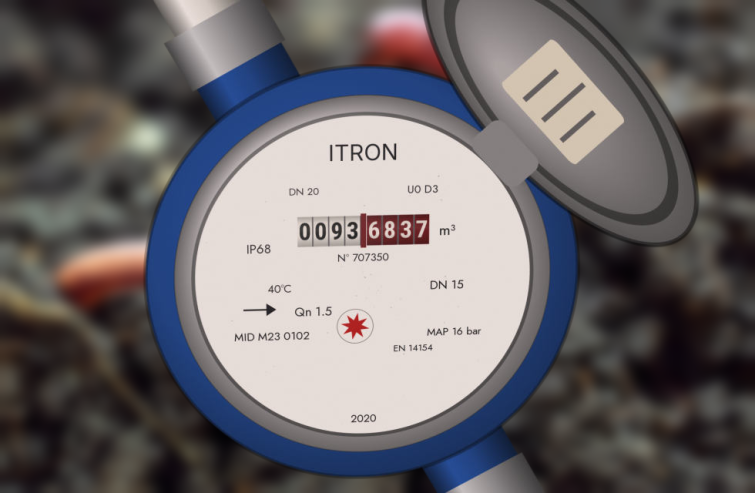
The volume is 93.6837 m³
